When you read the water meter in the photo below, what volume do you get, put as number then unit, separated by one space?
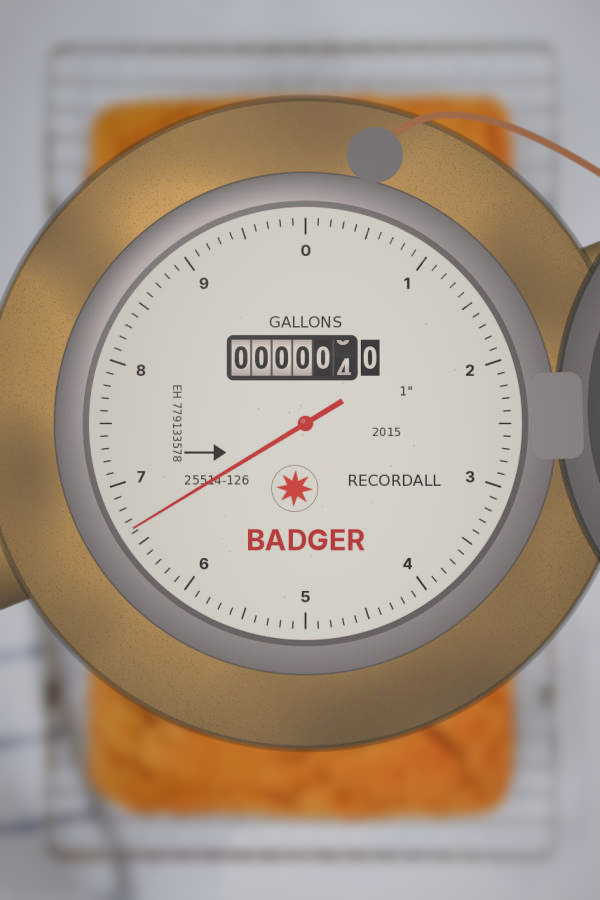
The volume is 36.6 gal
